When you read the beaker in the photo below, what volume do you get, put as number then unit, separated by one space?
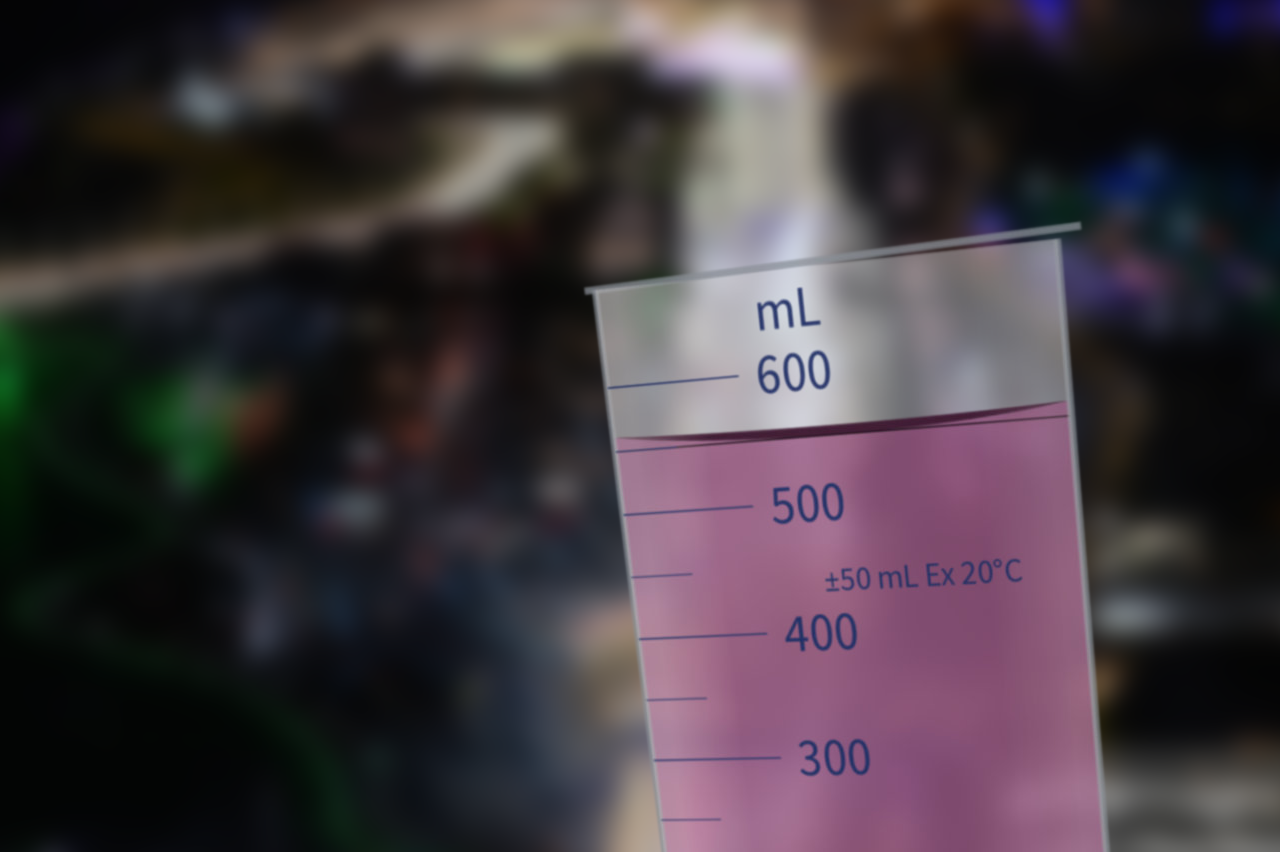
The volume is 550 mL
